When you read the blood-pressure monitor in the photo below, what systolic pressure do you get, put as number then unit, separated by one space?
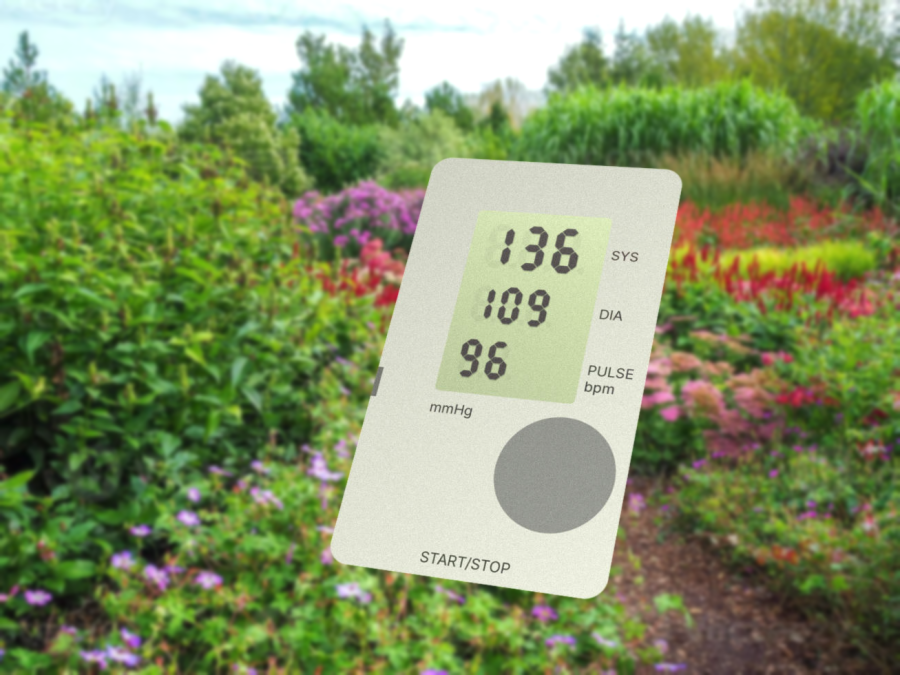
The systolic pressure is 136 mmHg
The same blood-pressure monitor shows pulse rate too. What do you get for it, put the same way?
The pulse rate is 96 bpm
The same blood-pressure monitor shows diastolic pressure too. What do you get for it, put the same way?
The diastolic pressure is 109 mmHg
